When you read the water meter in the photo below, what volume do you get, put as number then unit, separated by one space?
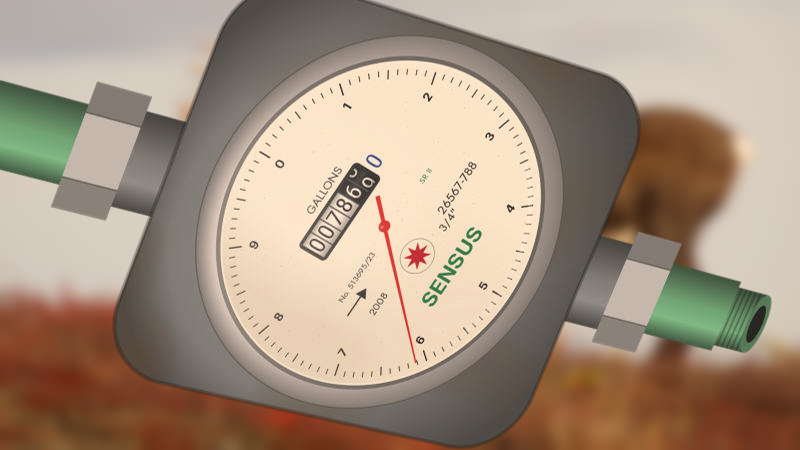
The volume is 78686.1 gal
